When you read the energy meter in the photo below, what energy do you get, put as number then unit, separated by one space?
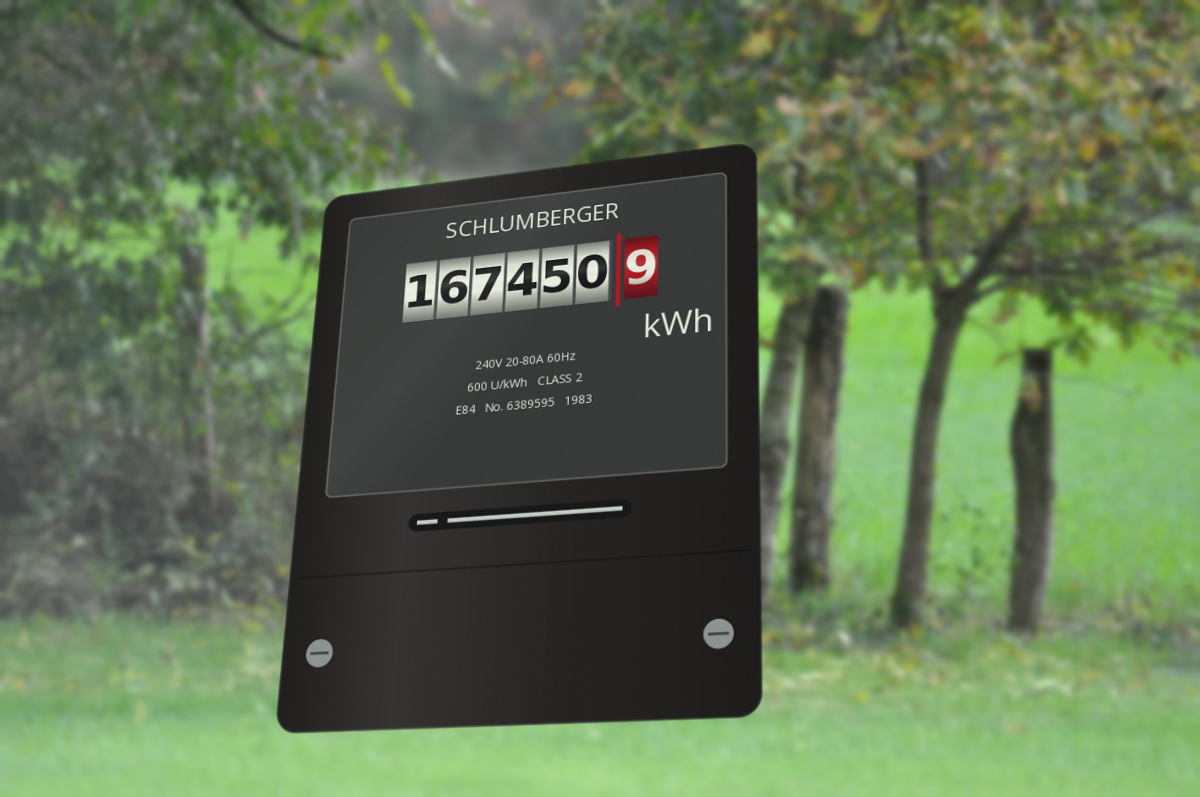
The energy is 167450.9 kWh
